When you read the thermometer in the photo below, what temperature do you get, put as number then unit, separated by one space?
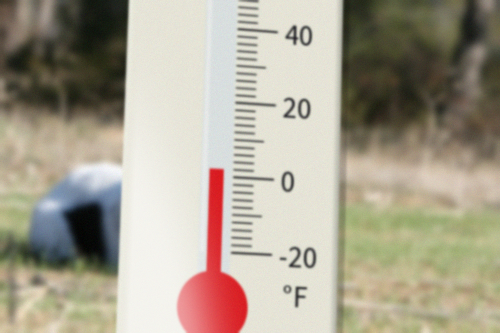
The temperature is 2 °F
